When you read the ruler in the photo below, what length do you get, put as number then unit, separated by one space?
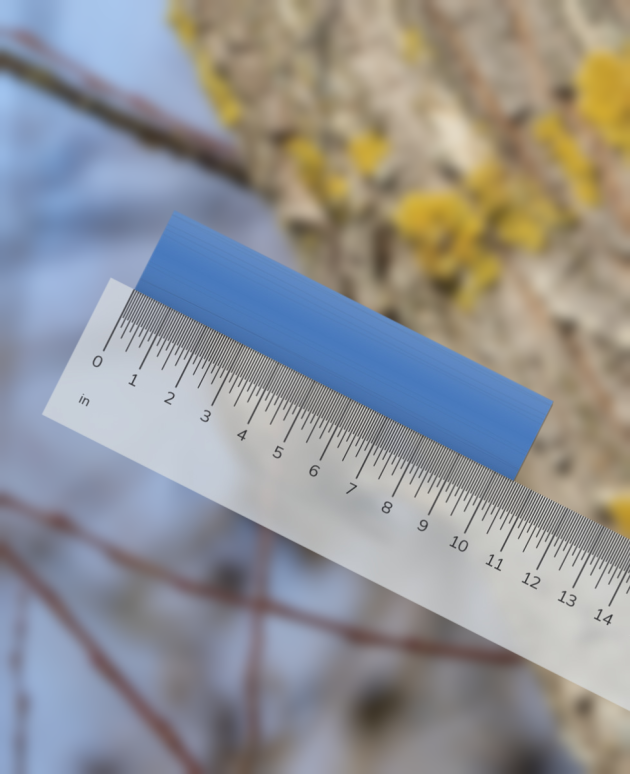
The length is 10.5 in
